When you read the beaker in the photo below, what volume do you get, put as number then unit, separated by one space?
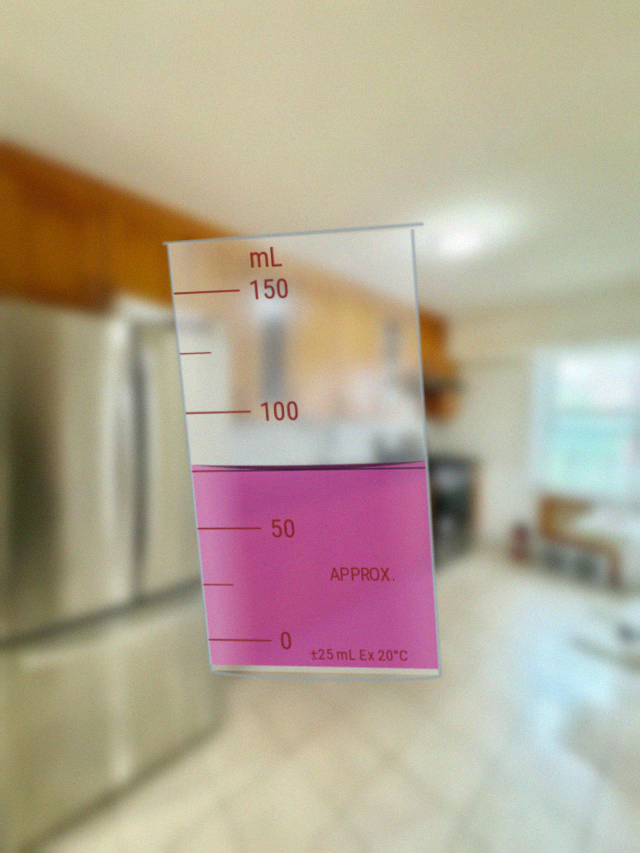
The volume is 75 mL
